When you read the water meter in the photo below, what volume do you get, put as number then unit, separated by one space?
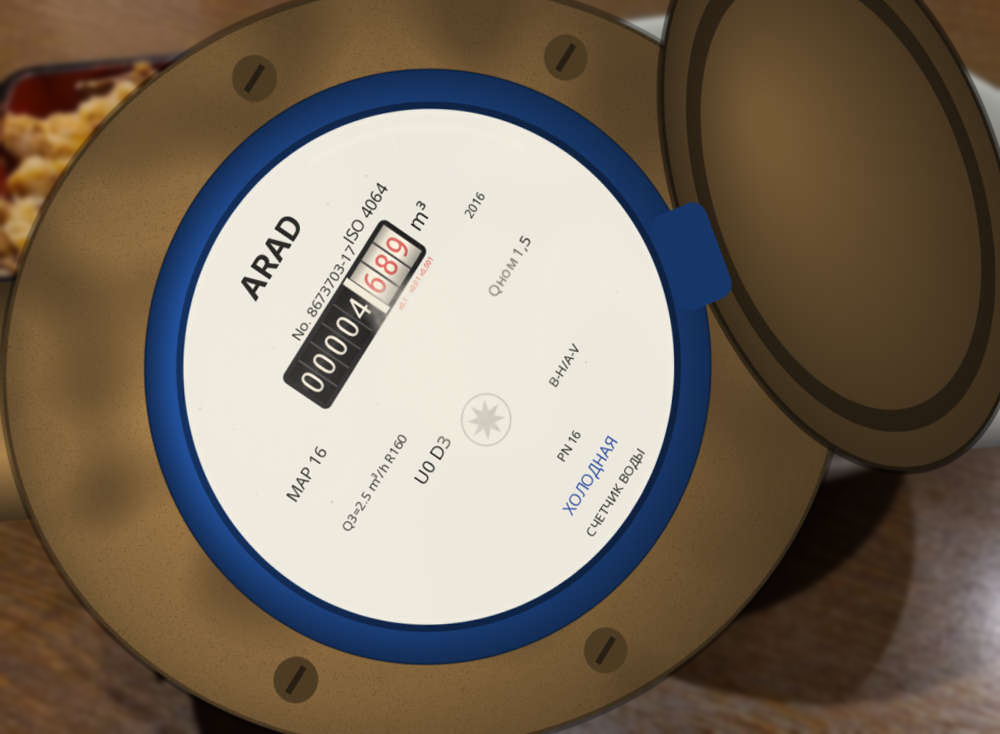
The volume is 4.689 m³
